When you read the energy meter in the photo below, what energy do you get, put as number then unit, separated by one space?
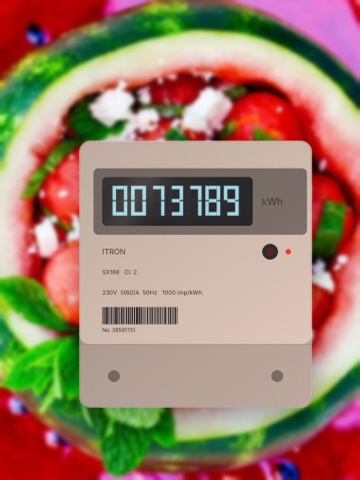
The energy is 73789 kWh
